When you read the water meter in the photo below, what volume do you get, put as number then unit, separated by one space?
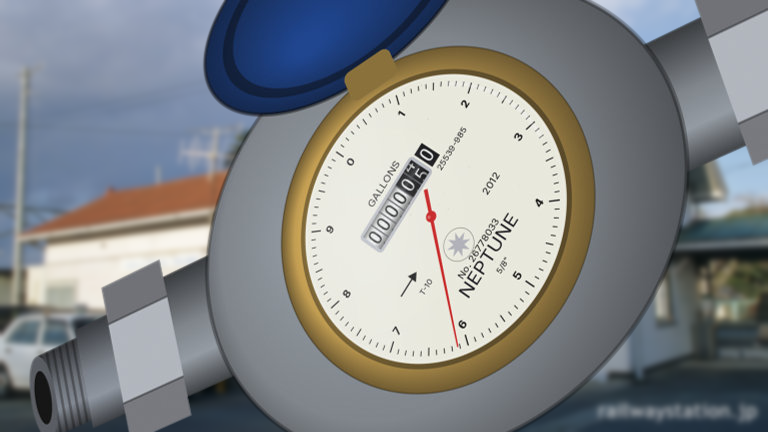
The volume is 46.1 gal
